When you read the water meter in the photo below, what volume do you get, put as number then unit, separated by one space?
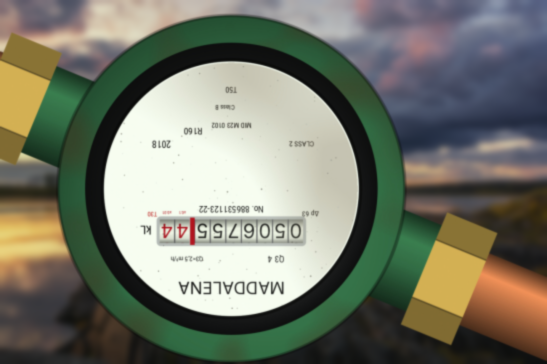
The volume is 506755.44 kL
